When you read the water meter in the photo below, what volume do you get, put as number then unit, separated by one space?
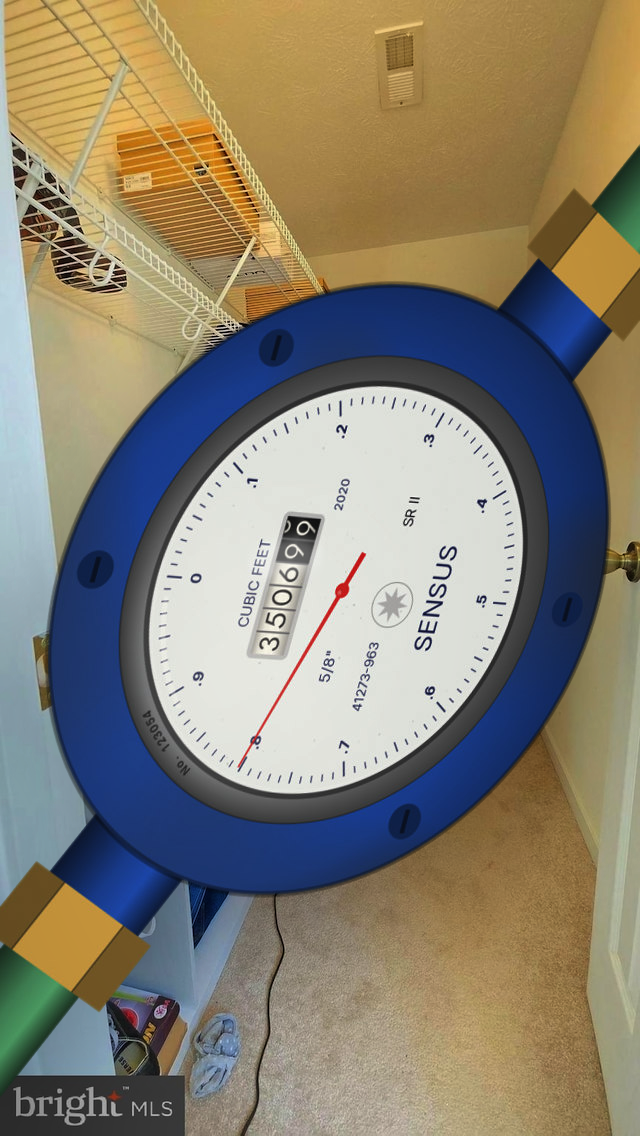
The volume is 350698.80 ft³
